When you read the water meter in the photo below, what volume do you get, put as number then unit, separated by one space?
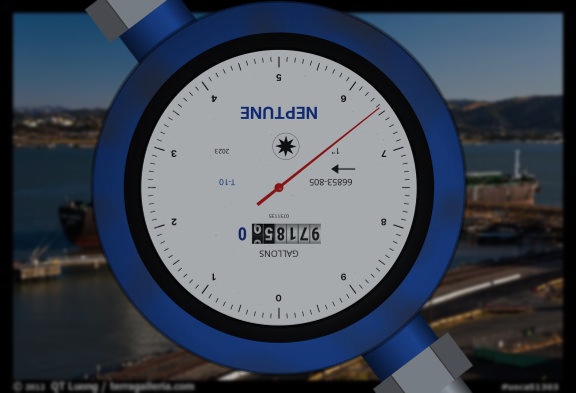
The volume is 9718586.4 gal
